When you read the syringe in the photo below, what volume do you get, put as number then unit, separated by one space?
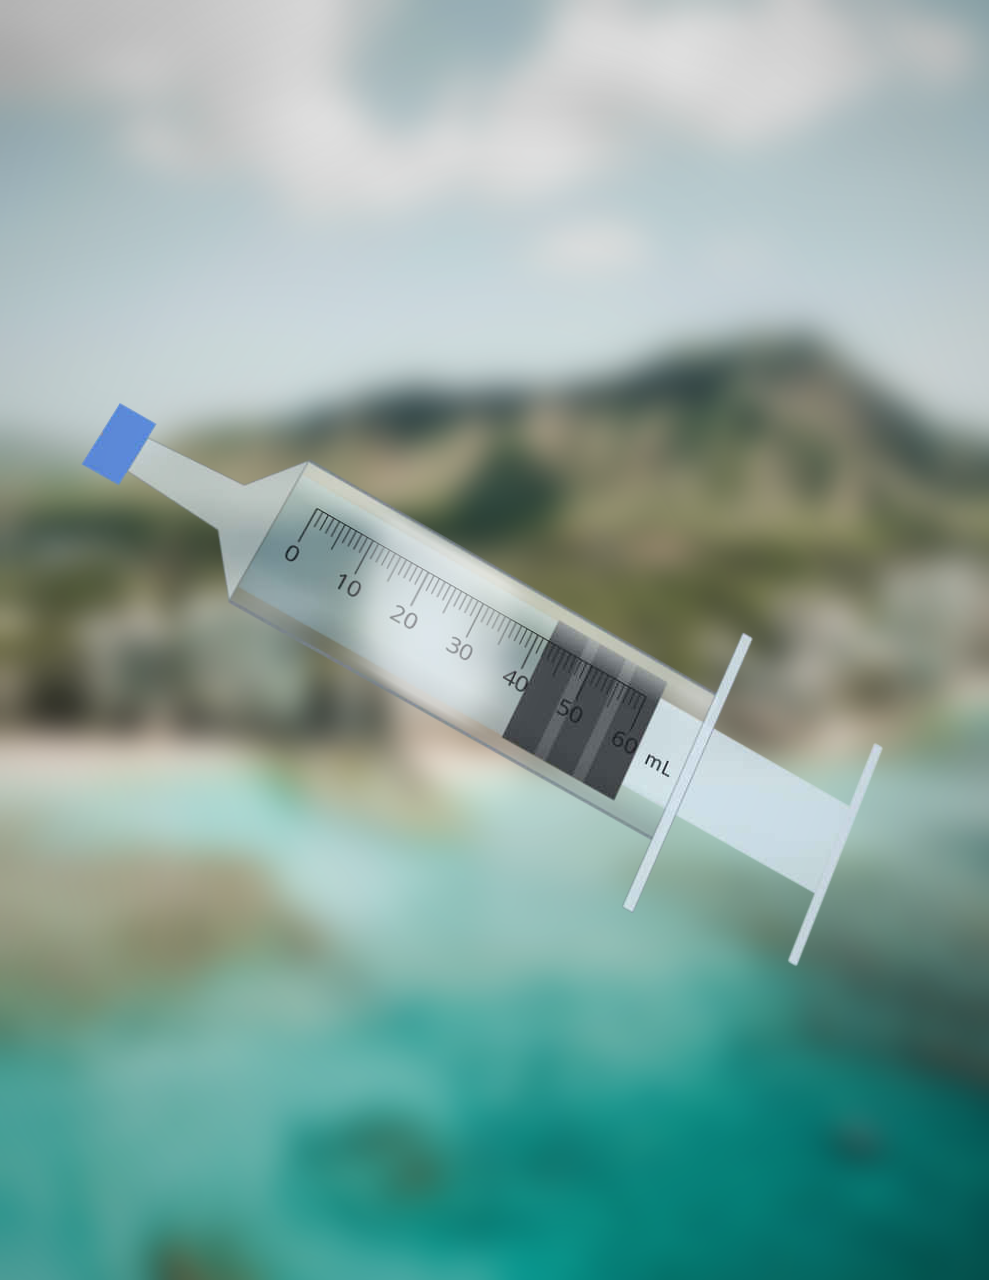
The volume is 42 mL
